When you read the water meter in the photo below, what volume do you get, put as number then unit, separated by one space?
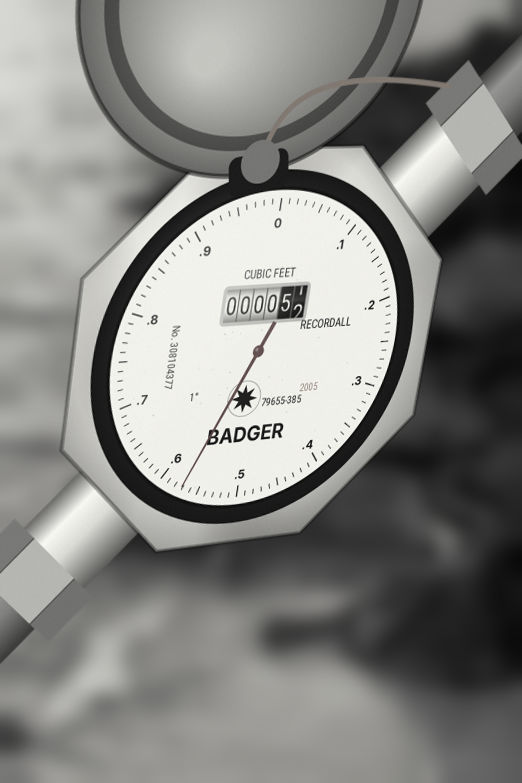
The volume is 51.57 ft³
